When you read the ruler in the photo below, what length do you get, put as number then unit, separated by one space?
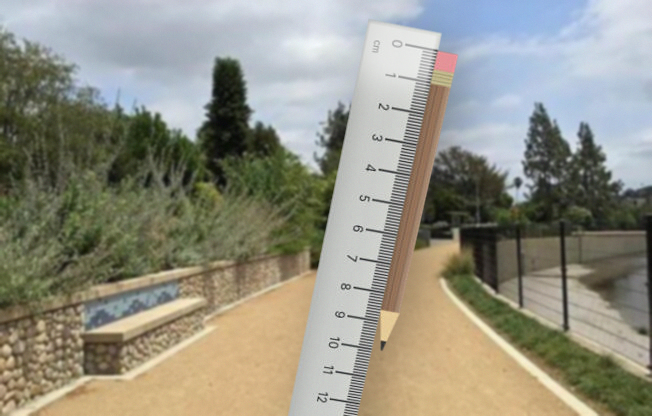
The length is 10 cm
